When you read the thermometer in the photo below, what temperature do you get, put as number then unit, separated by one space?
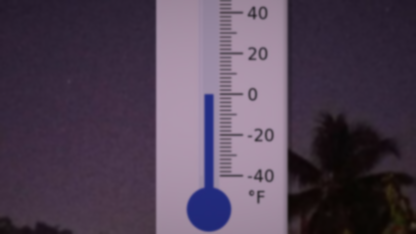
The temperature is 0 °F
